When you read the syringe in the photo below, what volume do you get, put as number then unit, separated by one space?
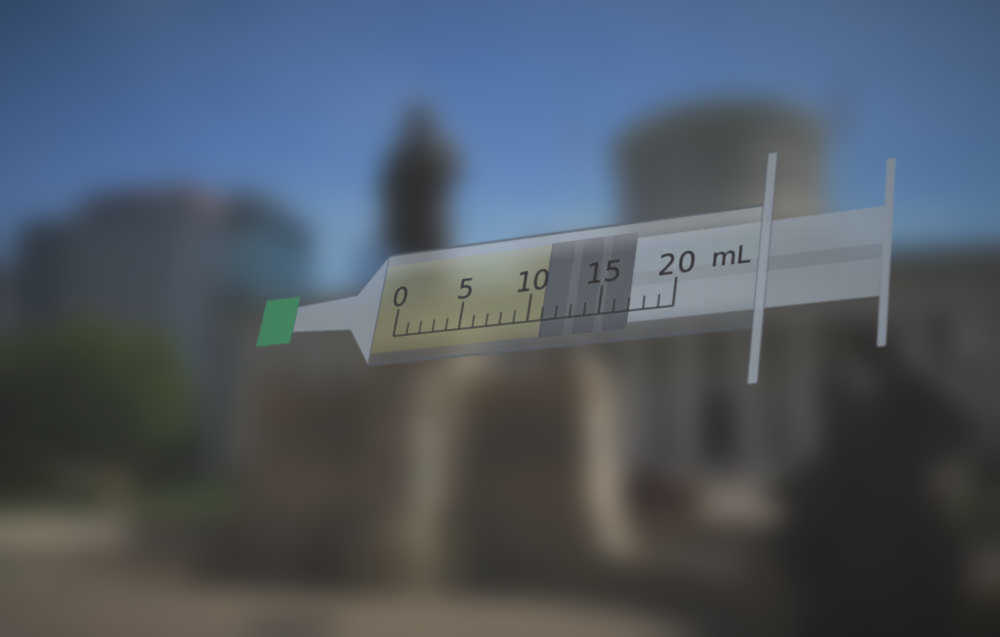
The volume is 11 mL
